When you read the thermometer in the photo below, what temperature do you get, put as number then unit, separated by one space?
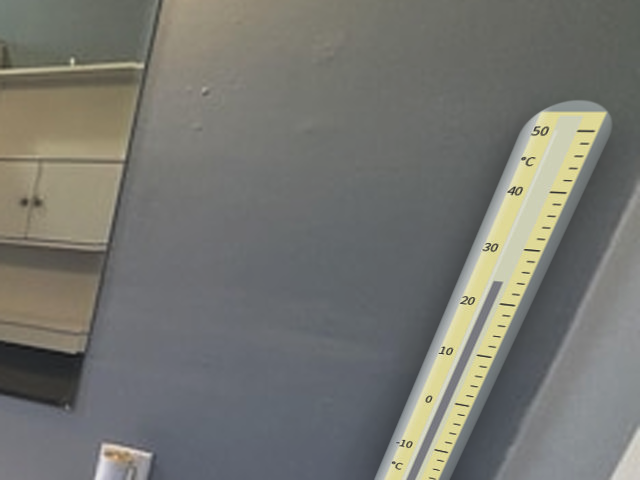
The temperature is 24 °C
